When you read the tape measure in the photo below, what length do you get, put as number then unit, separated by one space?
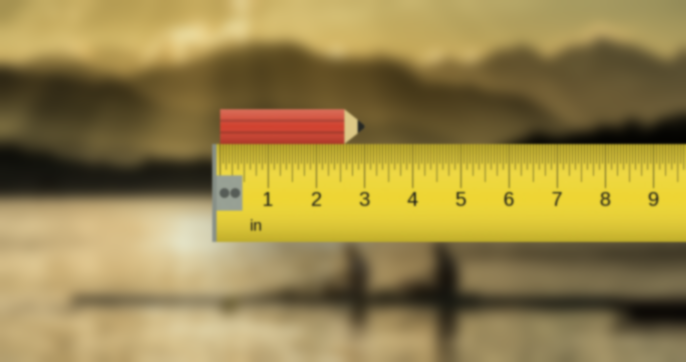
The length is 3 in
